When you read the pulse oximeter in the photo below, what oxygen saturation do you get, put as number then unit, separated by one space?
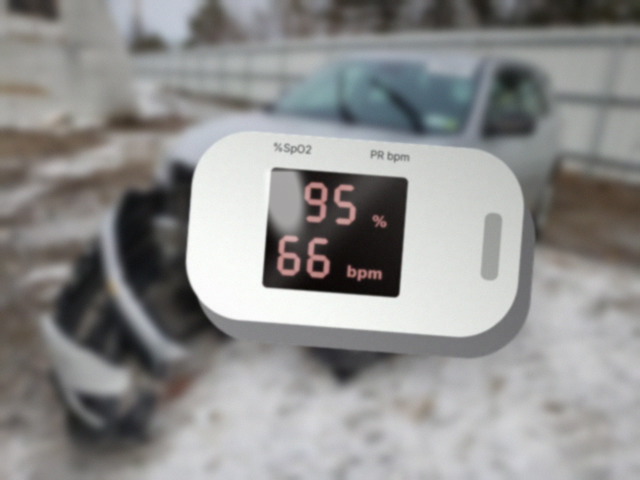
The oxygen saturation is 95 %
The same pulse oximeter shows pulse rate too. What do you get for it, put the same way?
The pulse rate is 66 bpm
